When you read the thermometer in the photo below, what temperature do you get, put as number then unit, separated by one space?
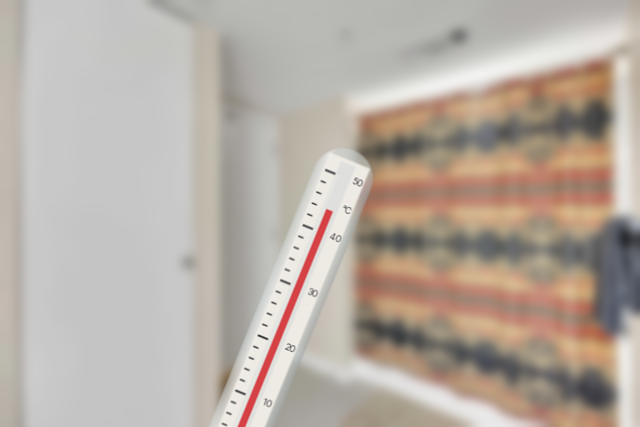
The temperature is 44 °C
